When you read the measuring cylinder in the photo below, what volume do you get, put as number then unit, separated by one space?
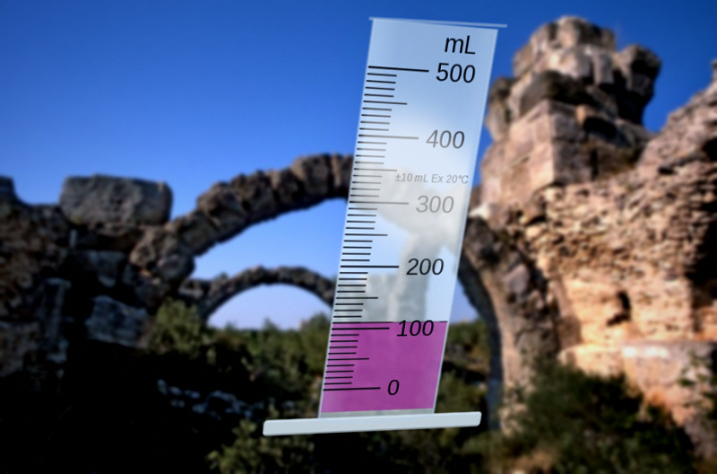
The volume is 110 mL
